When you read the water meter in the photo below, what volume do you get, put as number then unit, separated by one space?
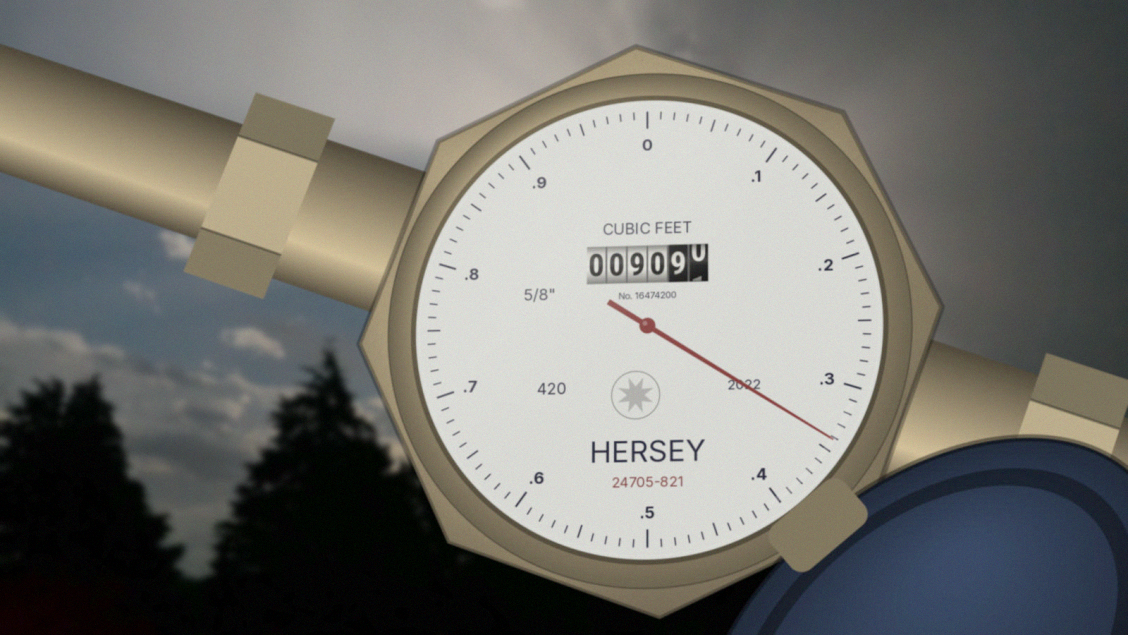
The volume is 9090.34 ft³
